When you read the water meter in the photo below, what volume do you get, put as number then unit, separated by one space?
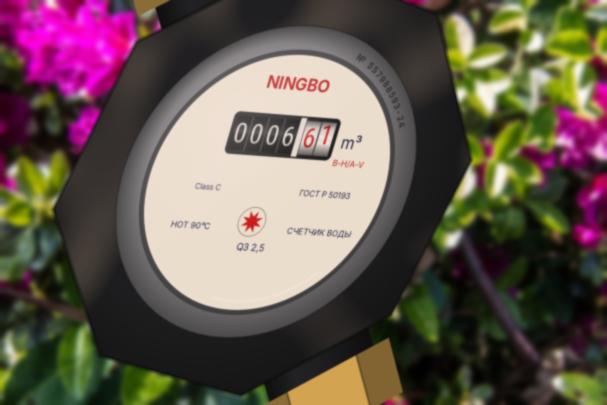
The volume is 6.61 m³
